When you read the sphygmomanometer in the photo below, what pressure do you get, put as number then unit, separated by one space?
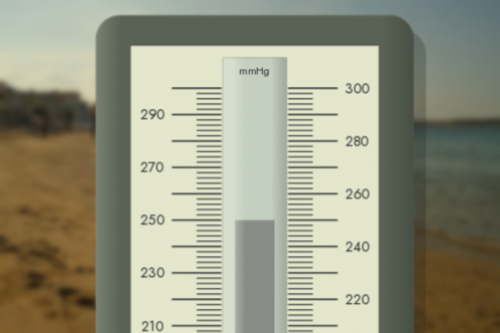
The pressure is 250 mmHg
